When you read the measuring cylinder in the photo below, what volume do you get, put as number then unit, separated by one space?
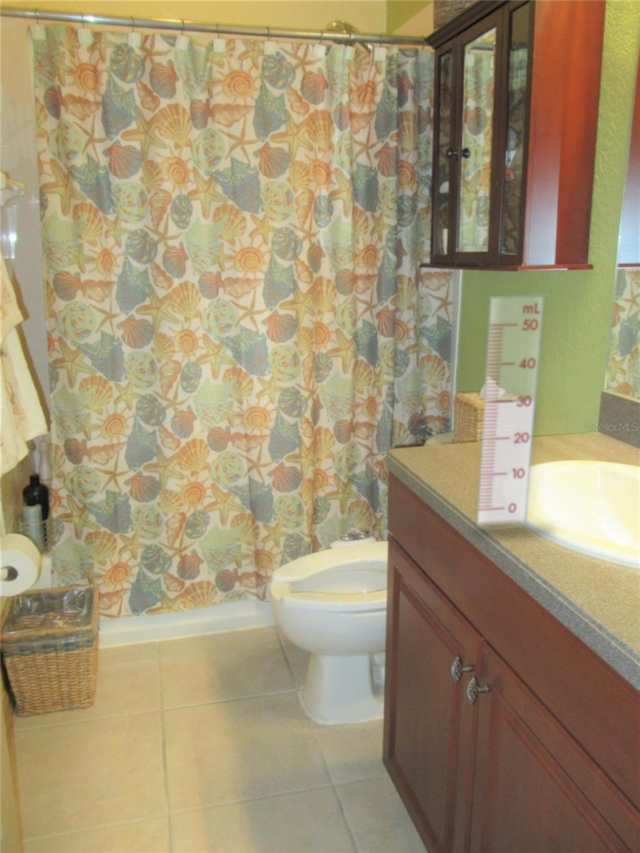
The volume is 30 mL
